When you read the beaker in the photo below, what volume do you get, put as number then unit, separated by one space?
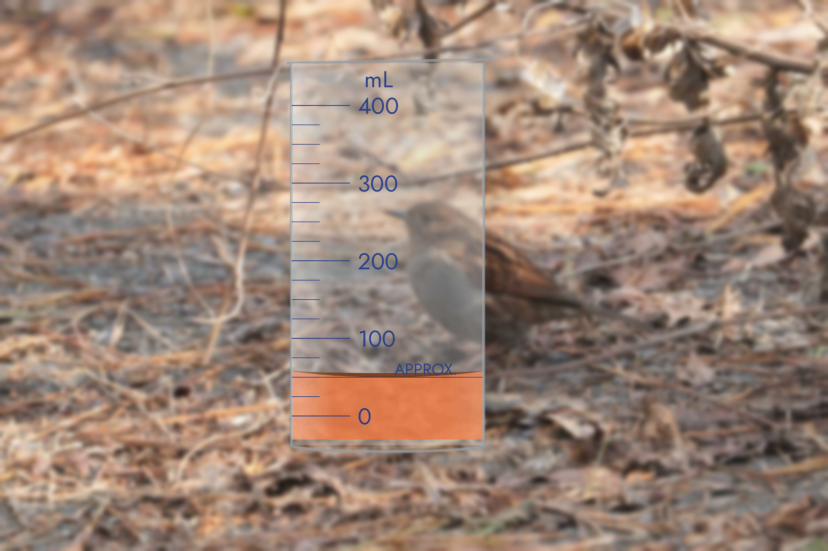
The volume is 50 mL
